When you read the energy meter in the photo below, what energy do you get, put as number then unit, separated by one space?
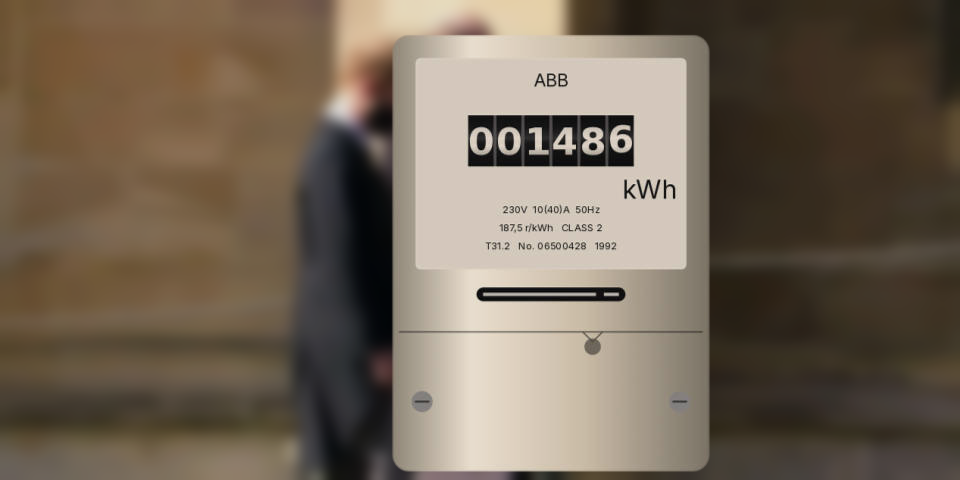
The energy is 1486 kWh
